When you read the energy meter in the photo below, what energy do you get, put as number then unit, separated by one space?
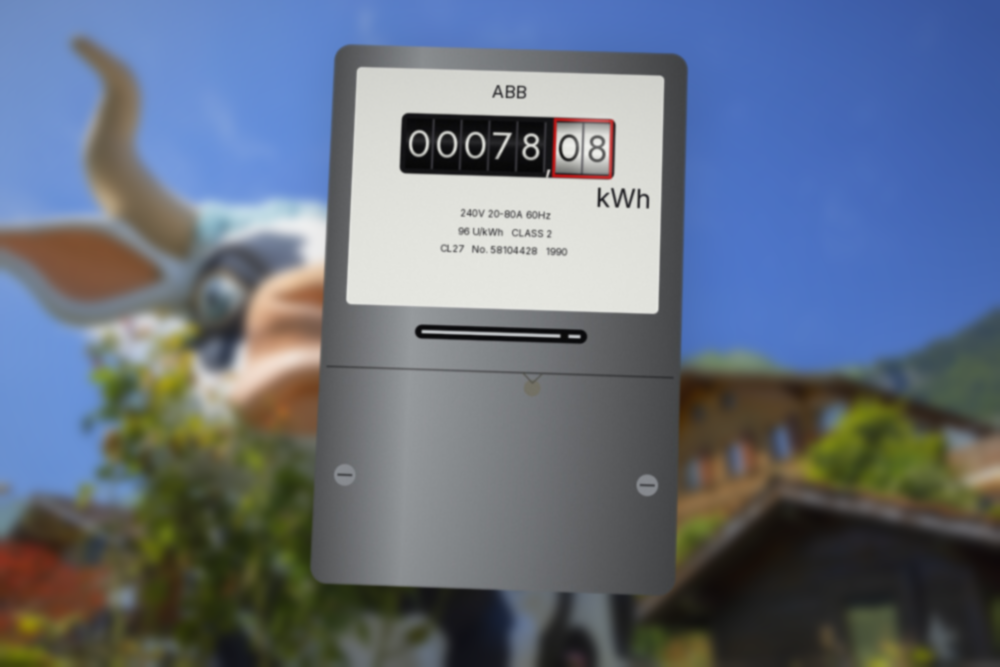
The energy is 78.08 kWh
